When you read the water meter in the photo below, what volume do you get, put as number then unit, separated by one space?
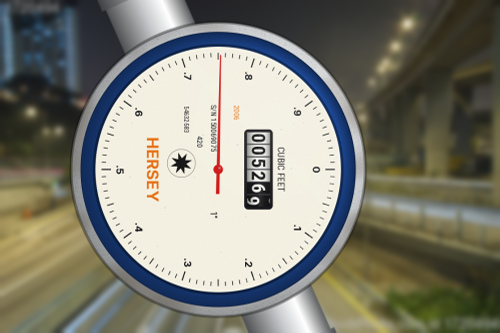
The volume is 5268.75 ft³
